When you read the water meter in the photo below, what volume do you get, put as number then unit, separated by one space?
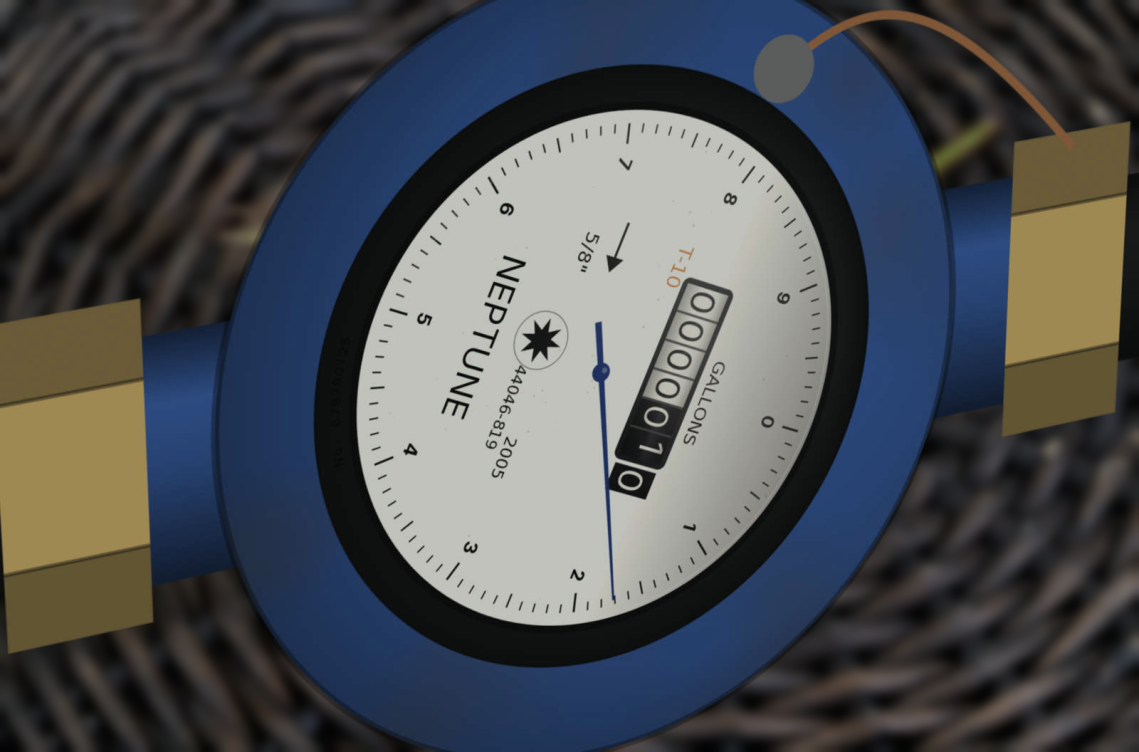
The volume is 11.7 gal
